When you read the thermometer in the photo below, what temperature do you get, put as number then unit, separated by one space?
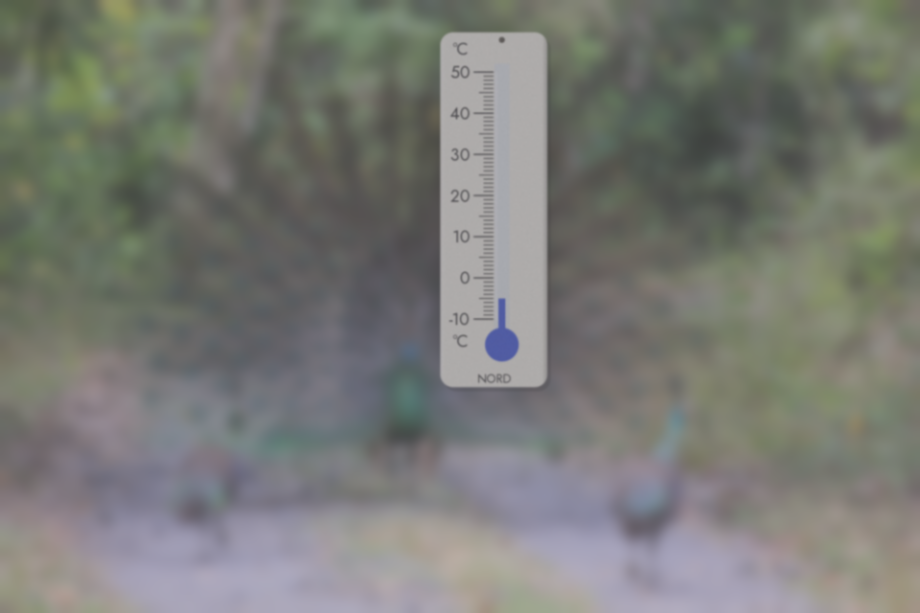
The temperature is -5 °C
